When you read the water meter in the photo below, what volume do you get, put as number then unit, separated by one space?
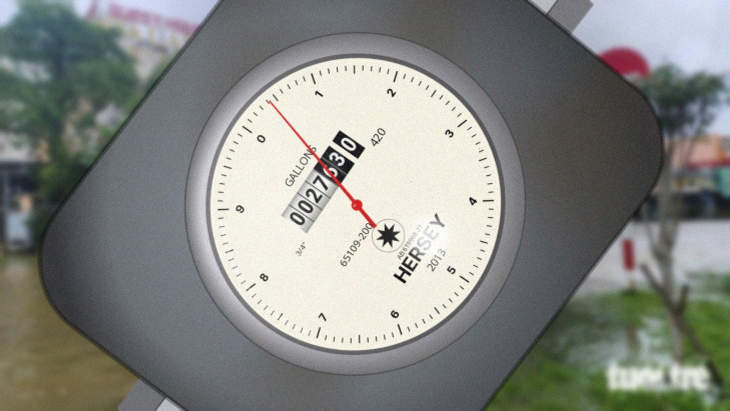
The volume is 27630.4 gal
